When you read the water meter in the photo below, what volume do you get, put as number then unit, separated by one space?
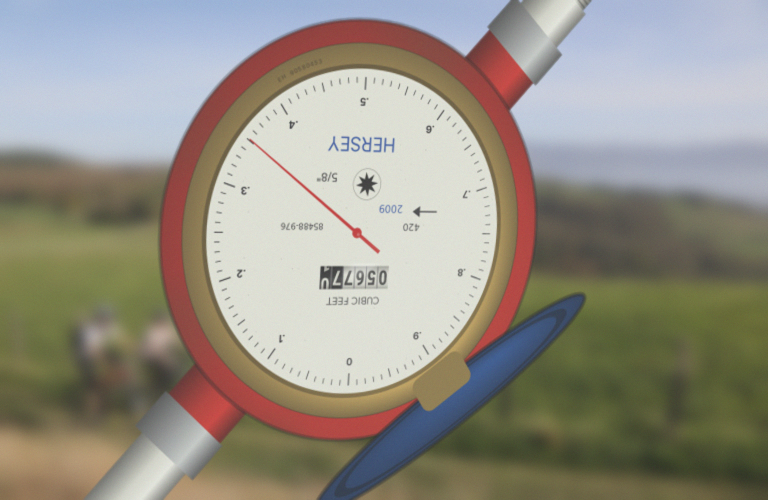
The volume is 56770.35 ft³
